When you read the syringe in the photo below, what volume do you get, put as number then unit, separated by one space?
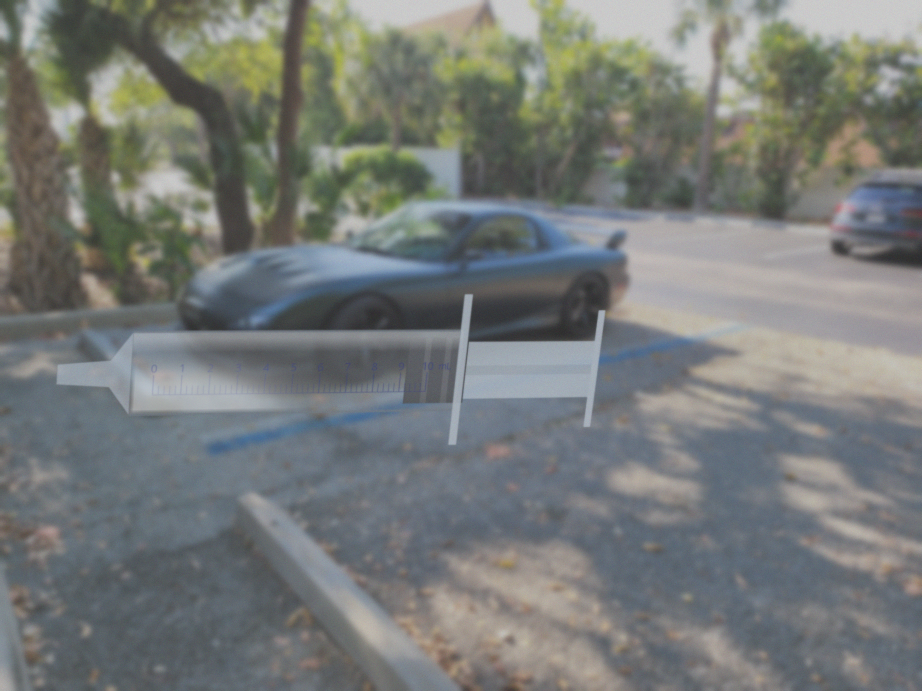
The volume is 9.2 mL
